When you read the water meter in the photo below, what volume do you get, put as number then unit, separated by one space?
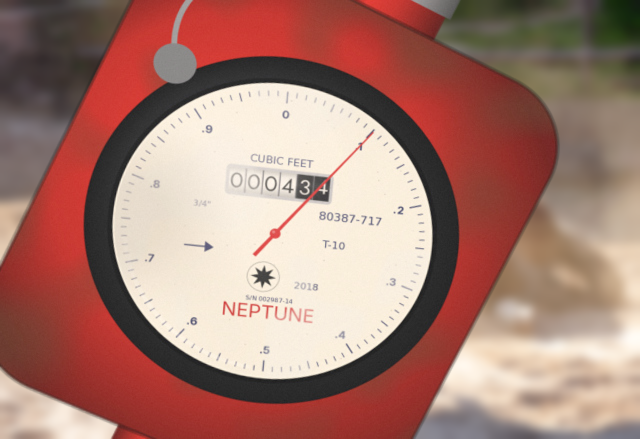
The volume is 434.10 ft³
